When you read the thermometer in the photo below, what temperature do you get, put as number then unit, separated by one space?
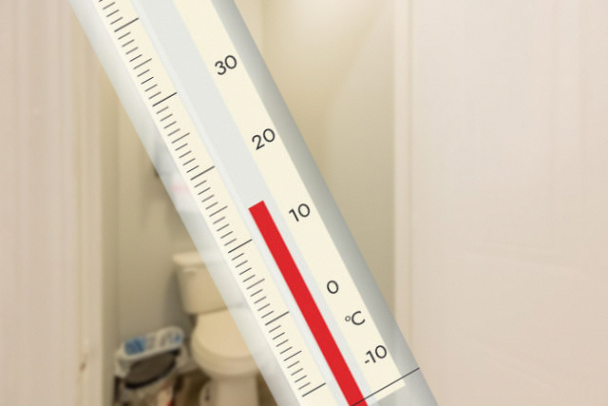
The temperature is 13.5 °C
